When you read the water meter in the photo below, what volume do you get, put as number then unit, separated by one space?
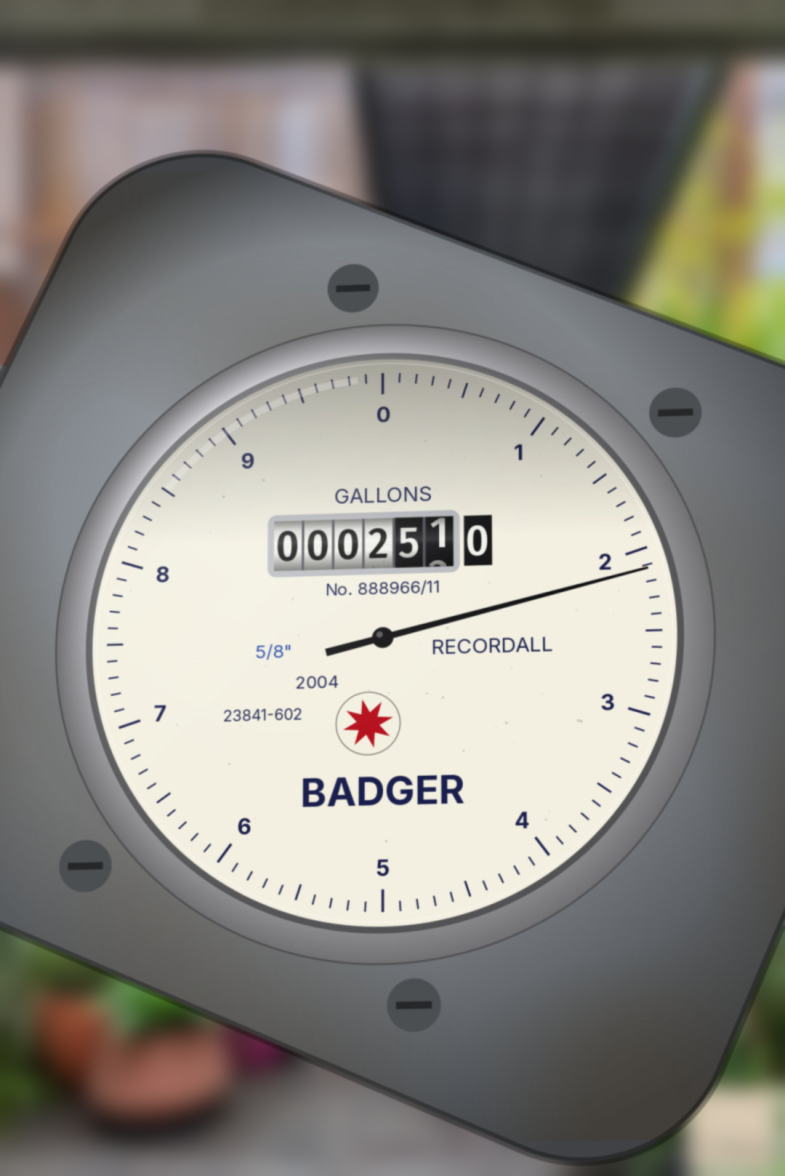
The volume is 2512.1 gal
